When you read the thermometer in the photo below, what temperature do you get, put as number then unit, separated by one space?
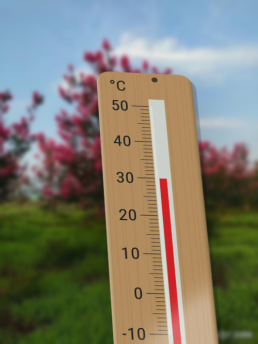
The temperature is 30 °C
